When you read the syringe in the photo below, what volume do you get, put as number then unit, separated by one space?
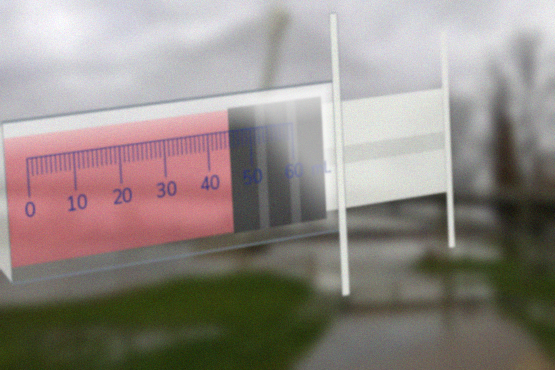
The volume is 45 mL
